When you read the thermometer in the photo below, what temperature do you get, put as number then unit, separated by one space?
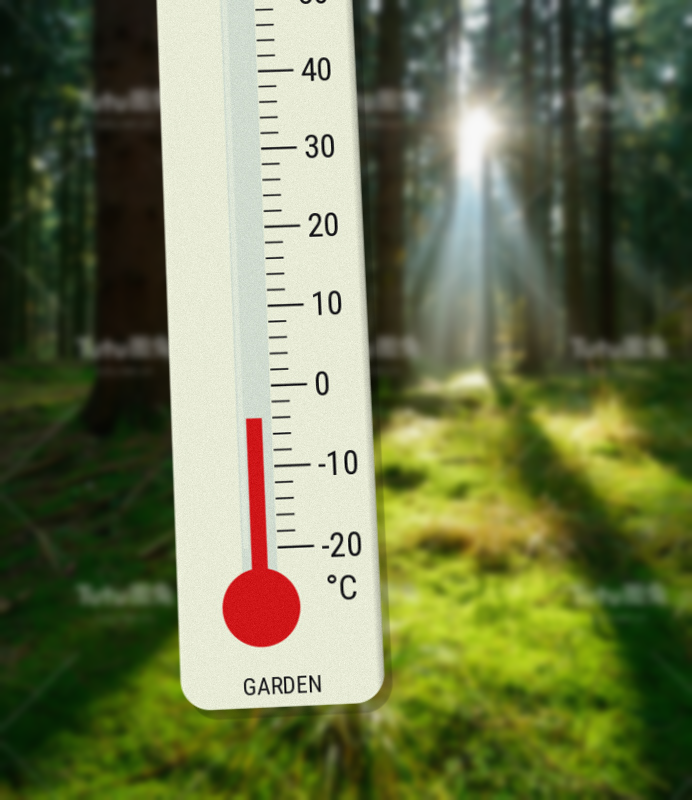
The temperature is -4 °C
